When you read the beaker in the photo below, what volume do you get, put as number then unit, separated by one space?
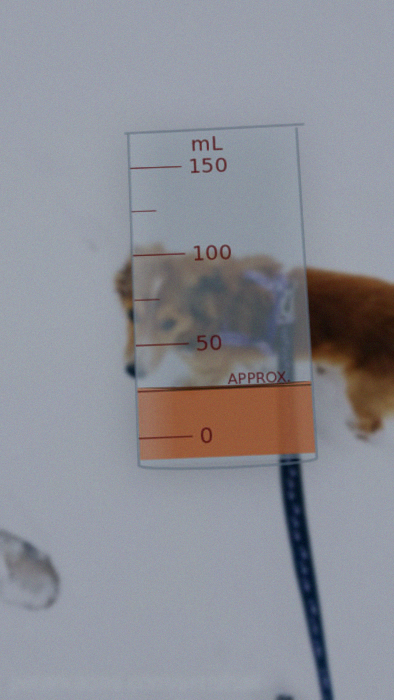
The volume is 25 mL
